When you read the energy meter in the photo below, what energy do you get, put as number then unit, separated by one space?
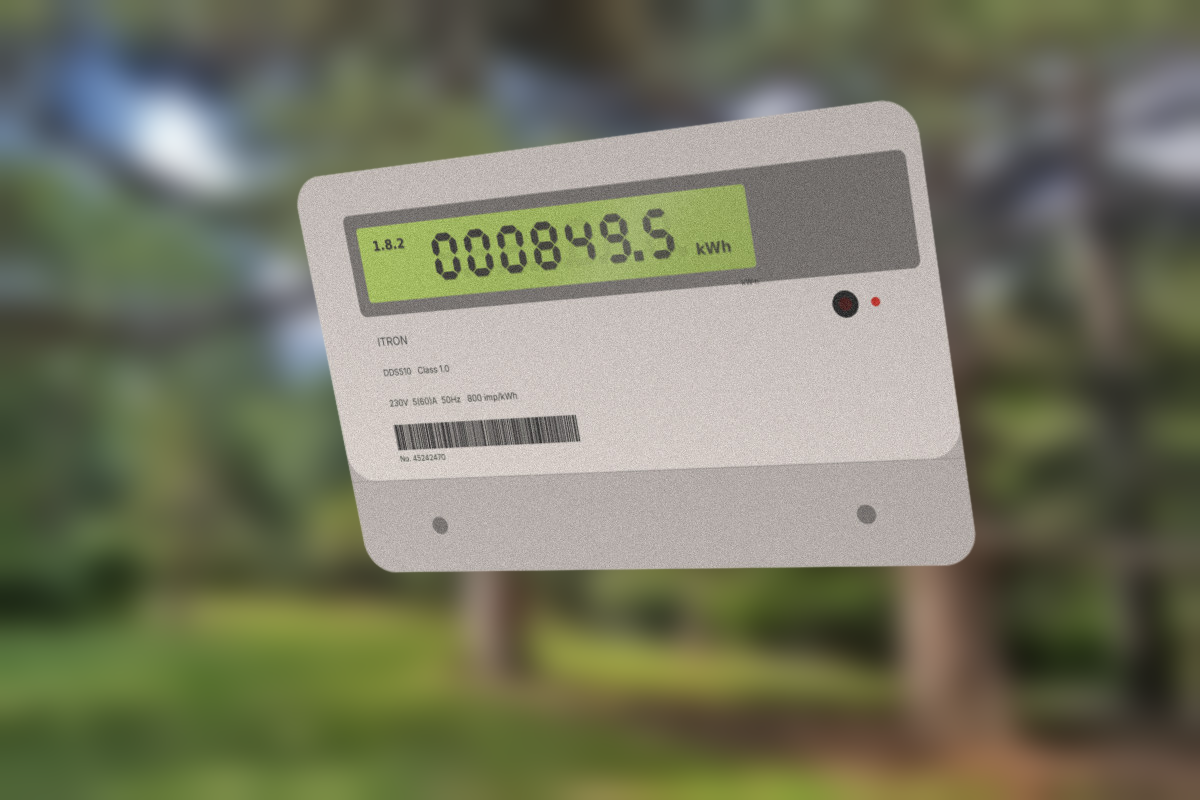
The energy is 849.5 kWh
